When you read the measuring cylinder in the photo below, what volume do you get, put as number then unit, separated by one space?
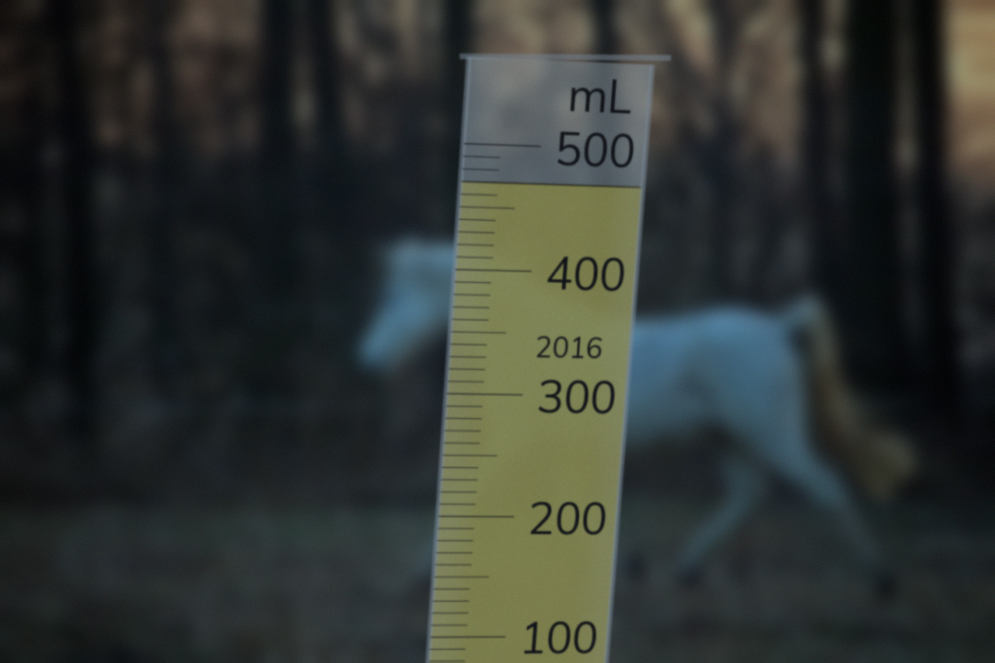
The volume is 470 mL
